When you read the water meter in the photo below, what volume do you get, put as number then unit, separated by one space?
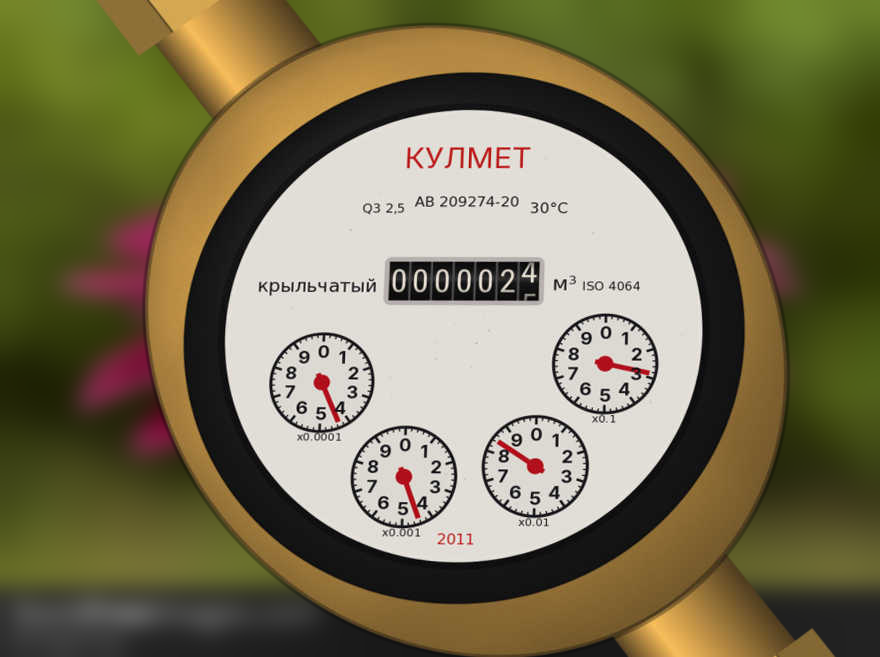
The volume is 24.2844 m³
